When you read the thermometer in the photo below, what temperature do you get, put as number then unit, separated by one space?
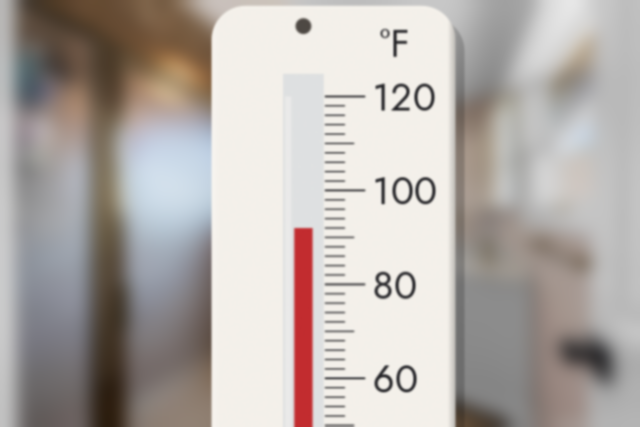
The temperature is 92 °F
